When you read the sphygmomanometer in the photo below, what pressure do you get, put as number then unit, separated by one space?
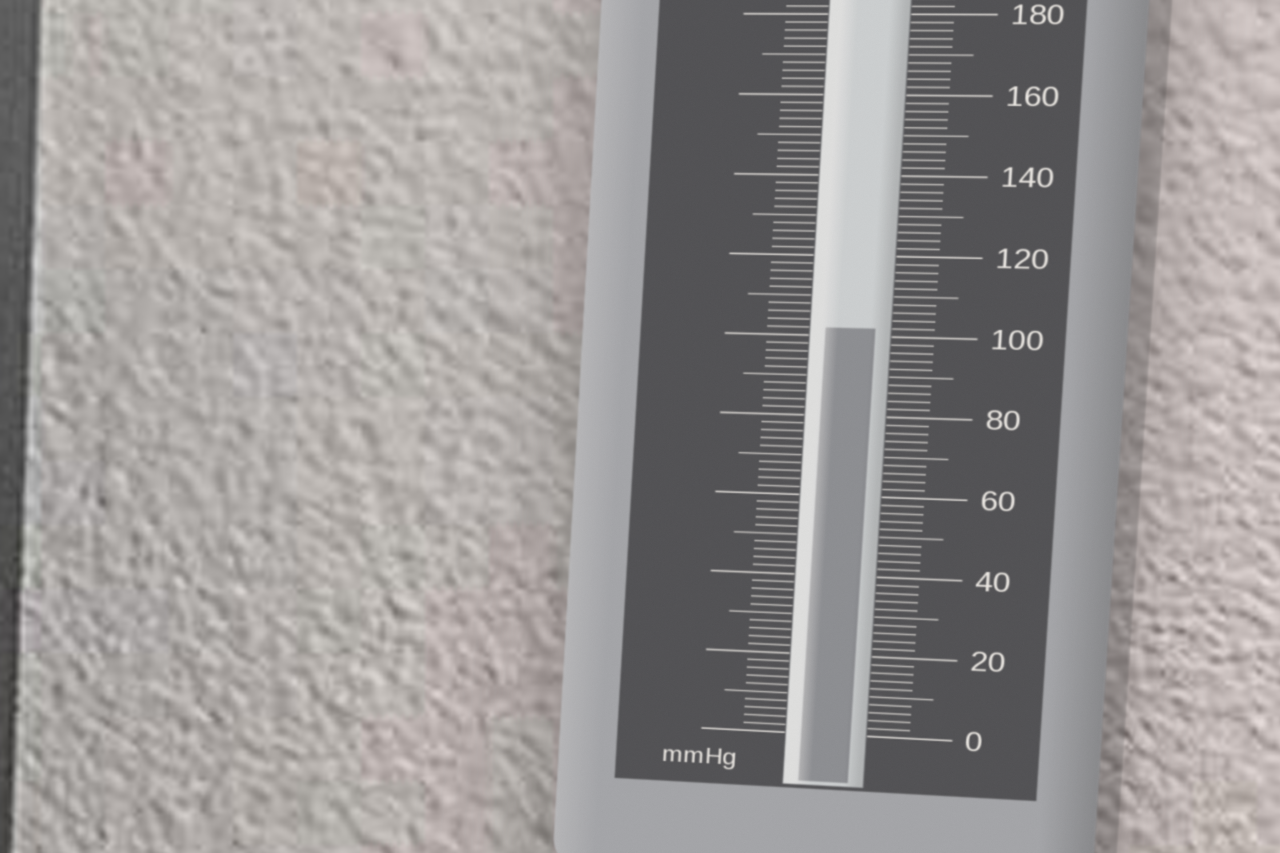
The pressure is 102 mmHg
